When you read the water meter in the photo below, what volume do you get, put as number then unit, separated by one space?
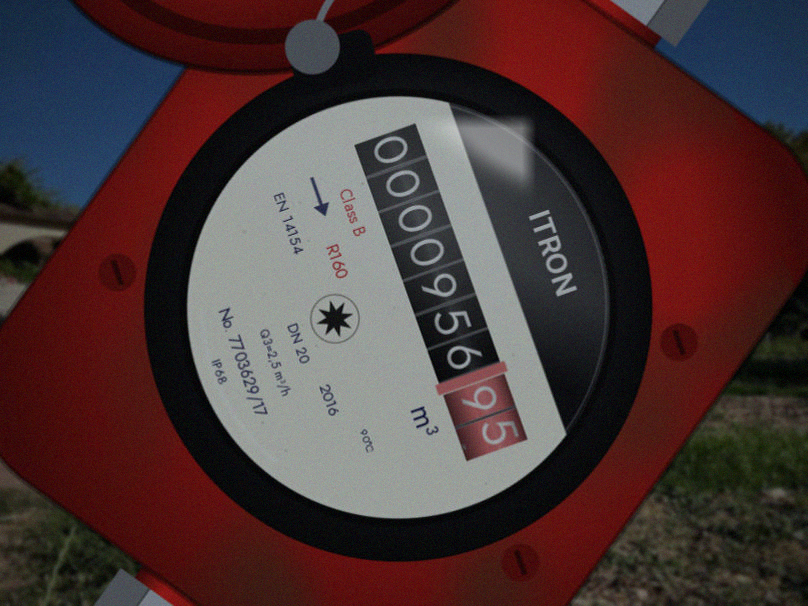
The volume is 956.95 m³
